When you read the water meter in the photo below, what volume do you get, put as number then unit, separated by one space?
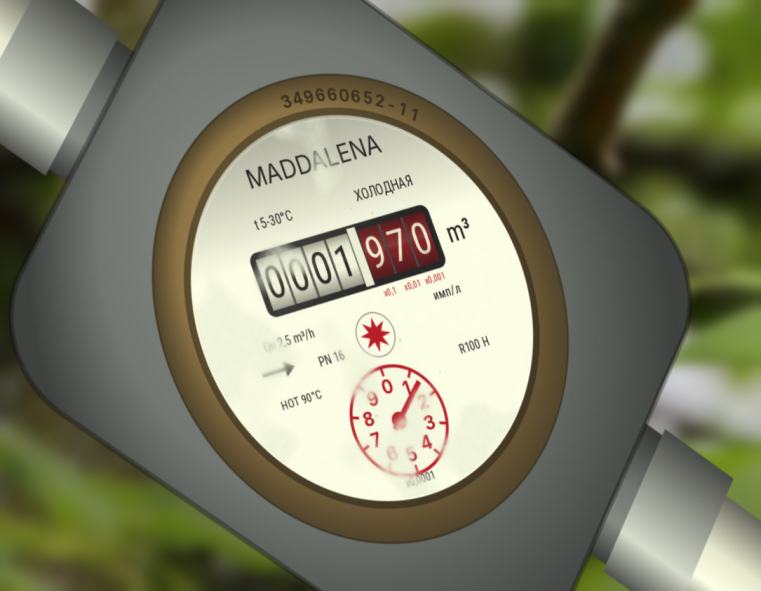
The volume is 1.9701 m³
